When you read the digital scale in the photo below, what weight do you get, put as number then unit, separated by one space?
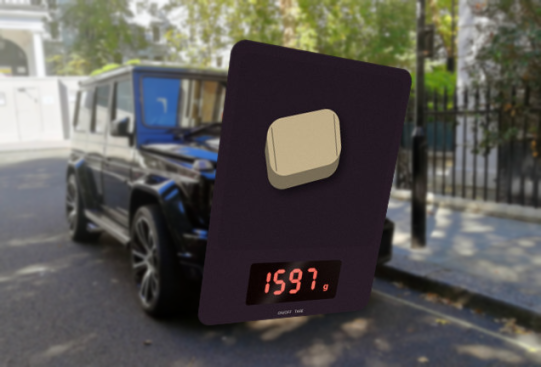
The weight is 1597 g
